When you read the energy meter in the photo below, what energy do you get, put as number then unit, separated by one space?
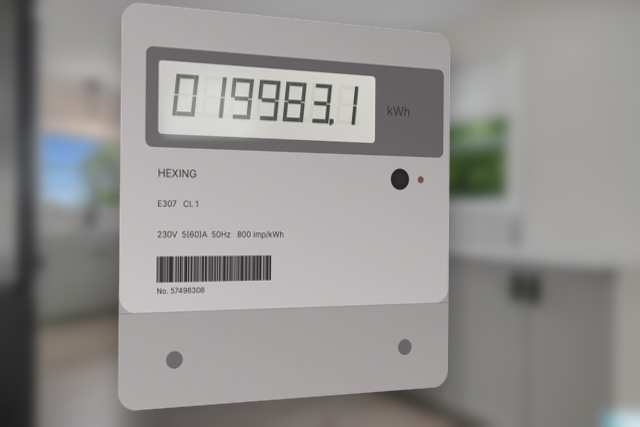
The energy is 19983.1 kWh
